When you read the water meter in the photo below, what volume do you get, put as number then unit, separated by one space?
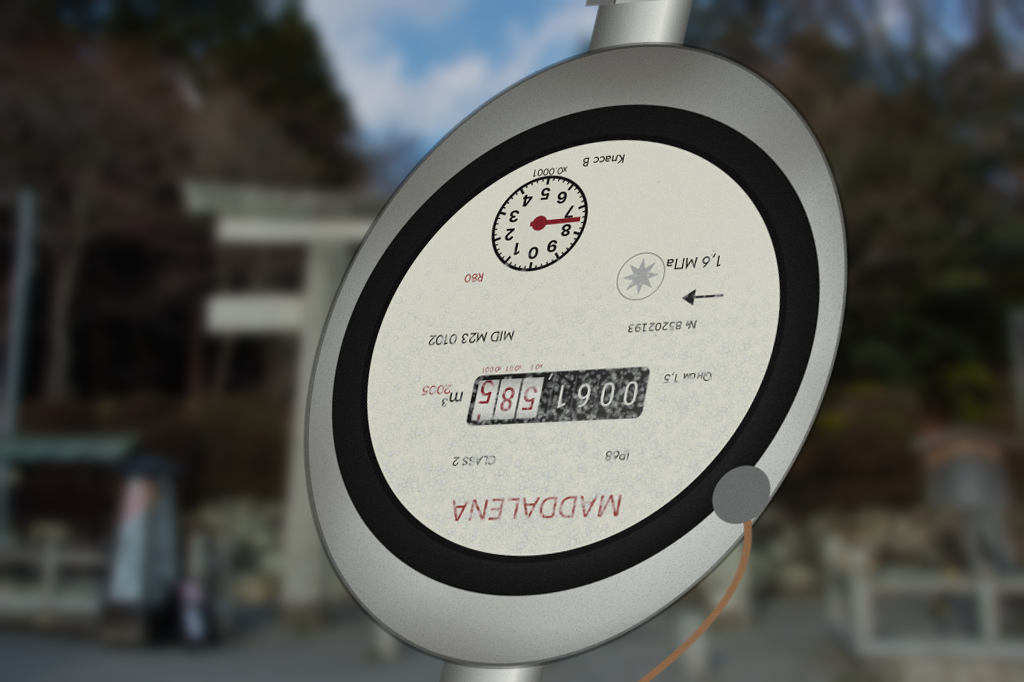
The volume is 61.5847 m³
